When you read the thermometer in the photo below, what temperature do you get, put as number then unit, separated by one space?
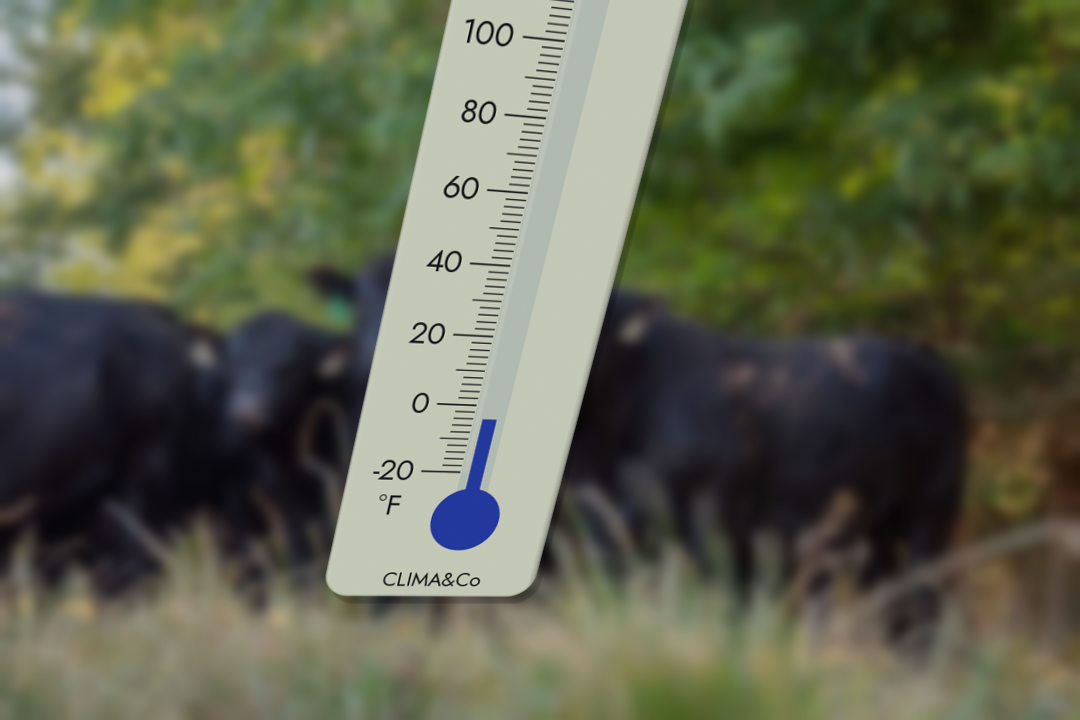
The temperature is -4 °F
